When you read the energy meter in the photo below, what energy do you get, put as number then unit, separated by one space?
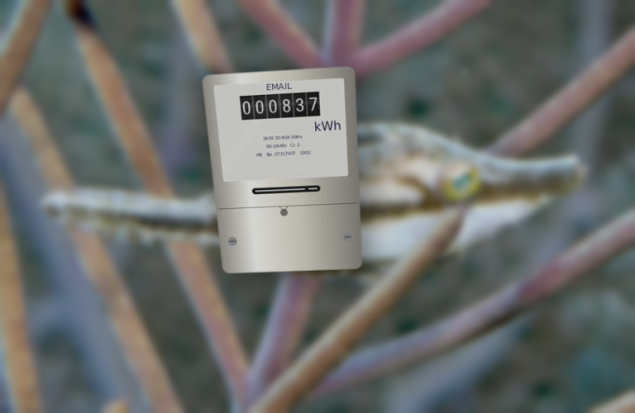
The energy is 837 kWh
